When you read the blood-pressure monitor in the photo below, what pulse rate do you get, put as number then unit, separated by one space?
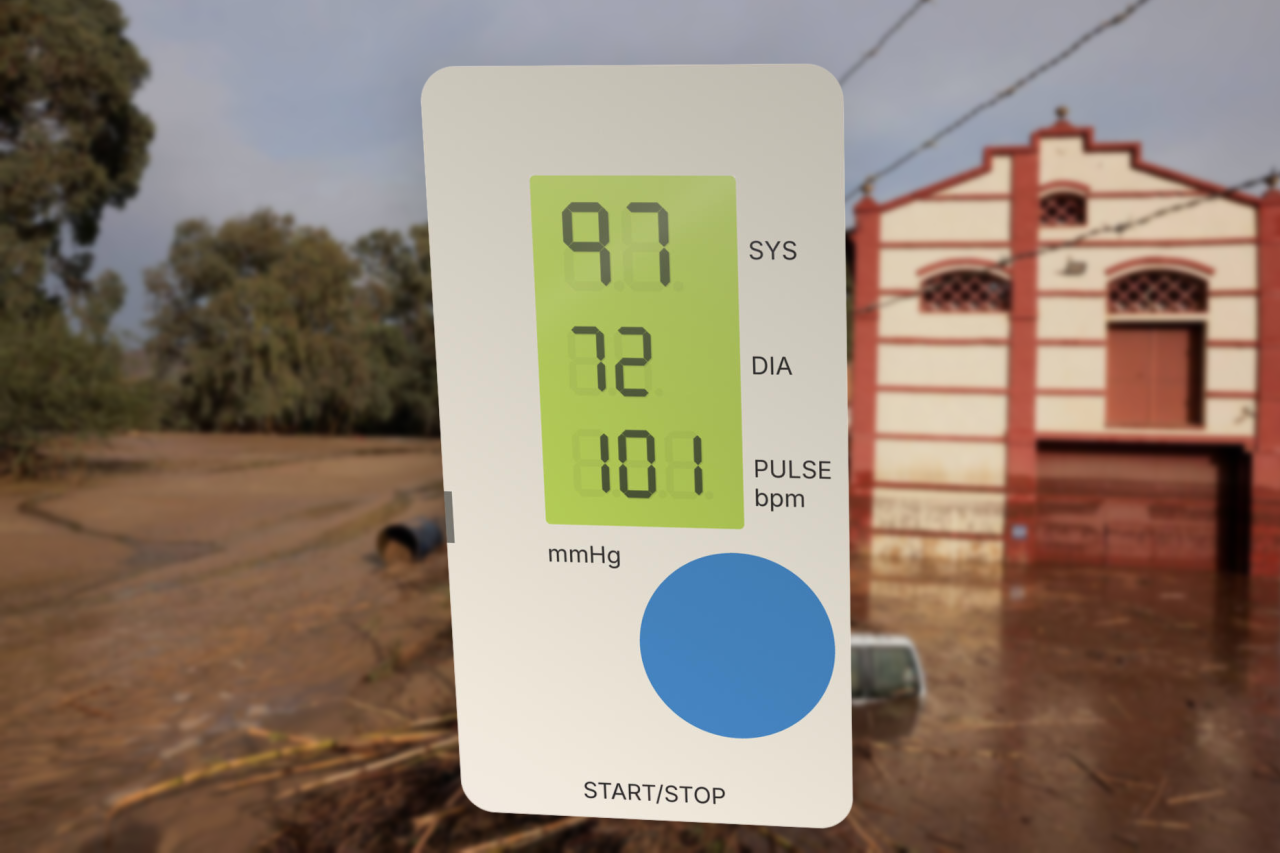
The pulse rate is 101 bpm
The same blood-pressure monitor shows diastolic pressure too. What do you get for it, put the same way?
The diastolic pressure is 72 mmHg
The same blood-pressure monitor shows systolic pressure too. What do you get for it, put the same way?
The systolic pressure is 97 mmHg
